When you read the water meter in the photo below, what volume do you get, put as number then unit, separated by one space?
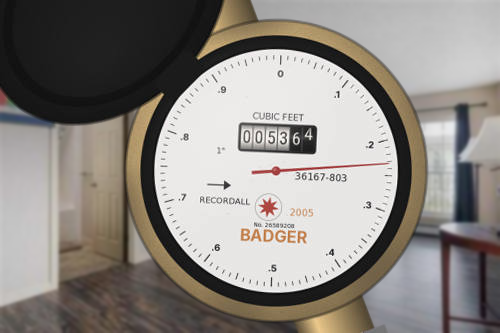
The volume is 5364.23 ft³
